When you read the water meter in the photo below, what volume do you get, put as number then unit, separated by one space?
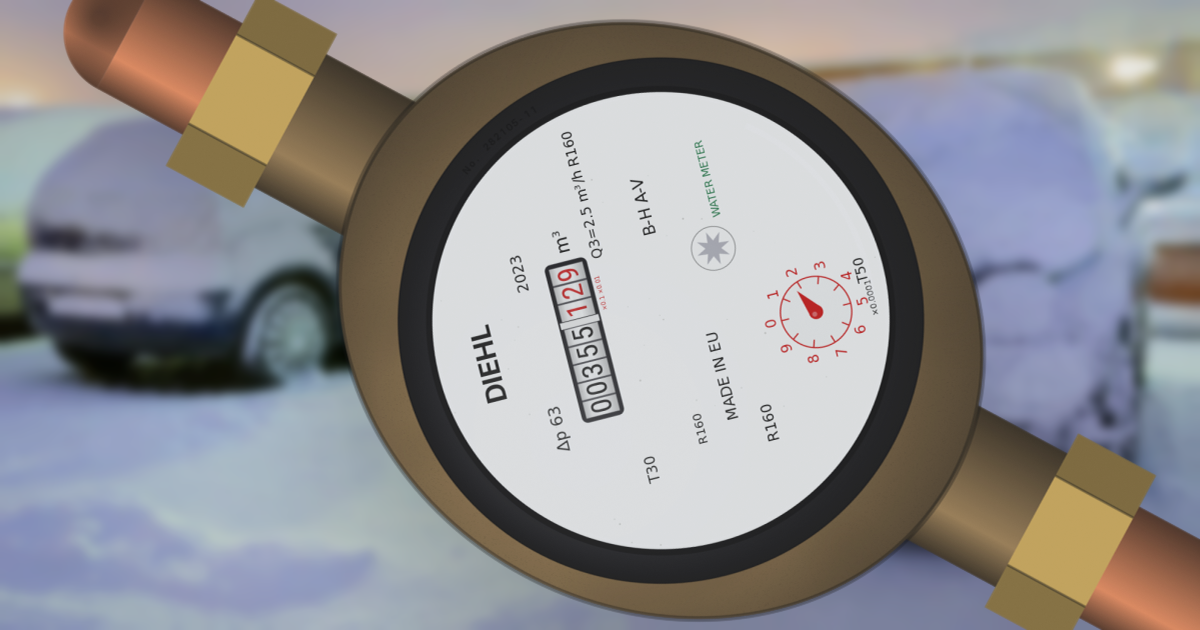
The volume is 355.1291 m³
